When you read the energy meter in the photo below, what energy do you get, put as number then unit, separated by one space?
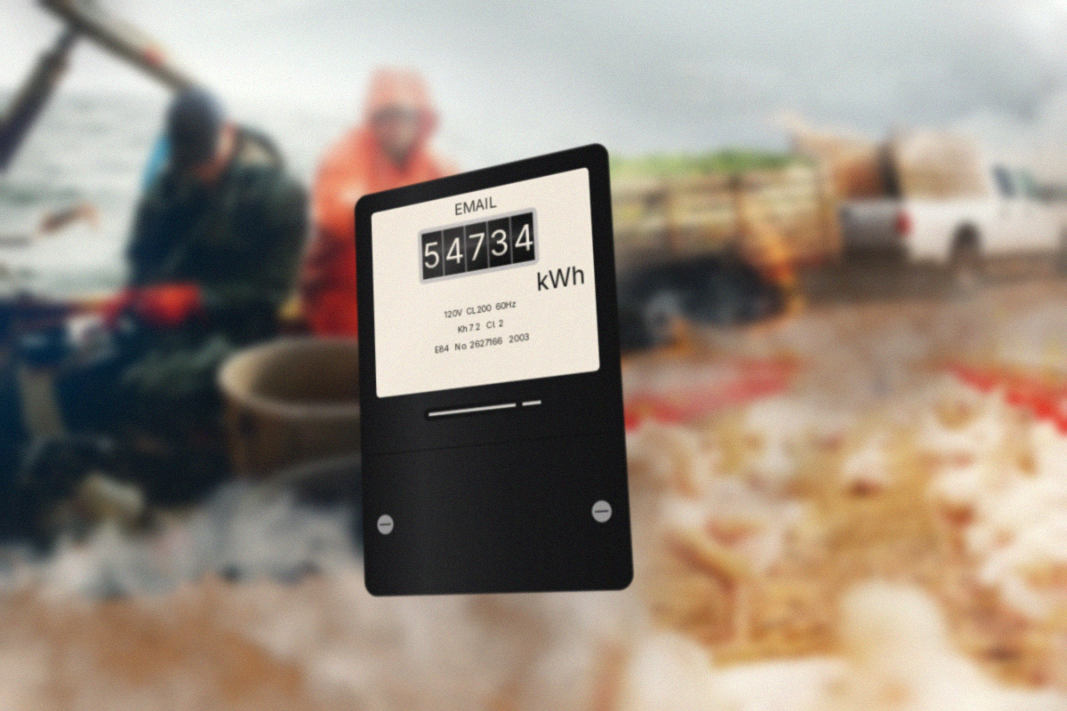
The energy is 54734 kWh
